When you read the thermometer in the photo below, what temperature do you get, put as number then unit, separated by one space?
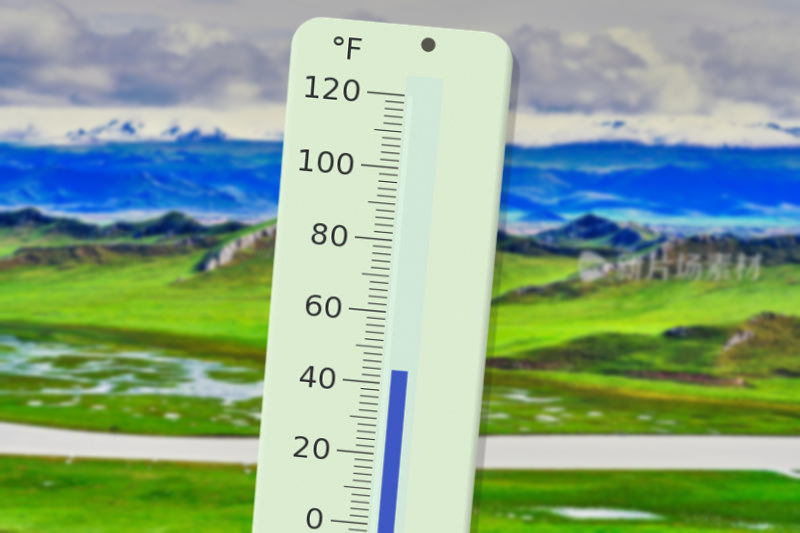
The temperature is 44 °F
